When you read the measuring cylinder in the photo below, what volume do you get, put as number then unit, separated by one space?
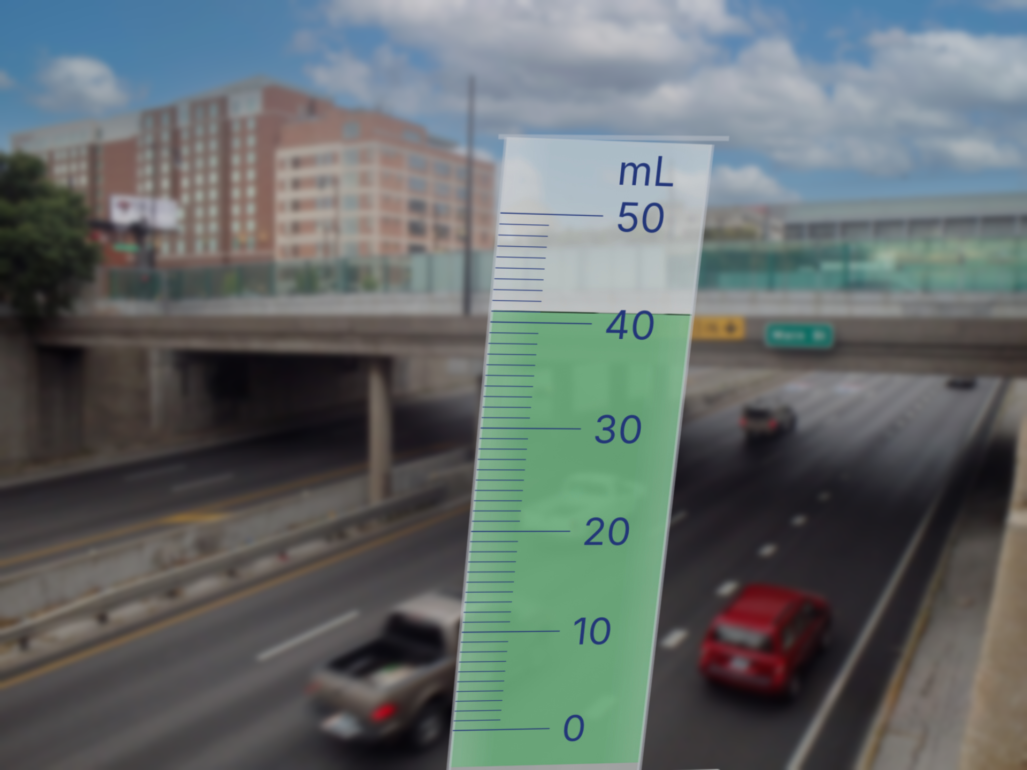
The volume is 41 mL
